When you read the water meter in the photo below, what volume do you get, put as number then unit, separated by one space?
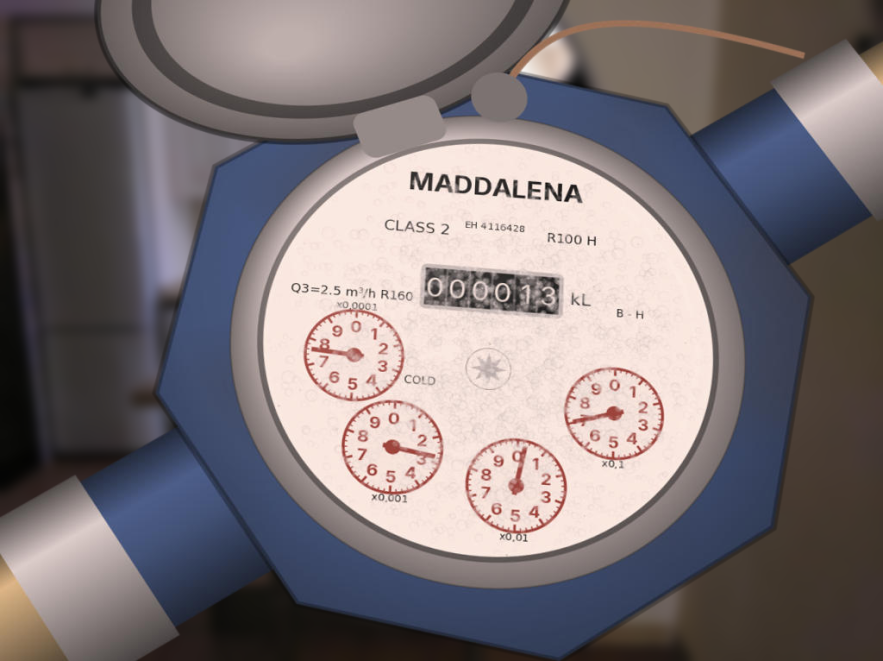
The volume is 13.7027 kL
